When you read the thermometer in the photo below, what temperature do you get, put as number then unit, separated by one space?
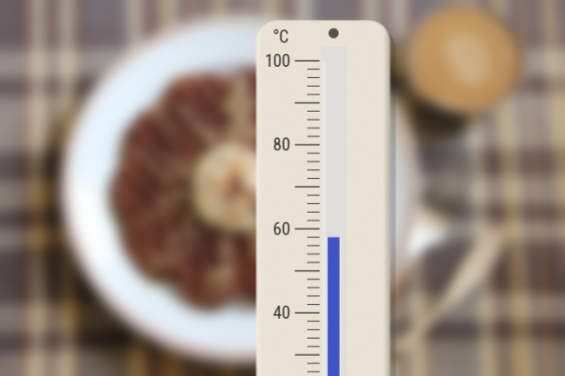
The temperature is 58 °C
